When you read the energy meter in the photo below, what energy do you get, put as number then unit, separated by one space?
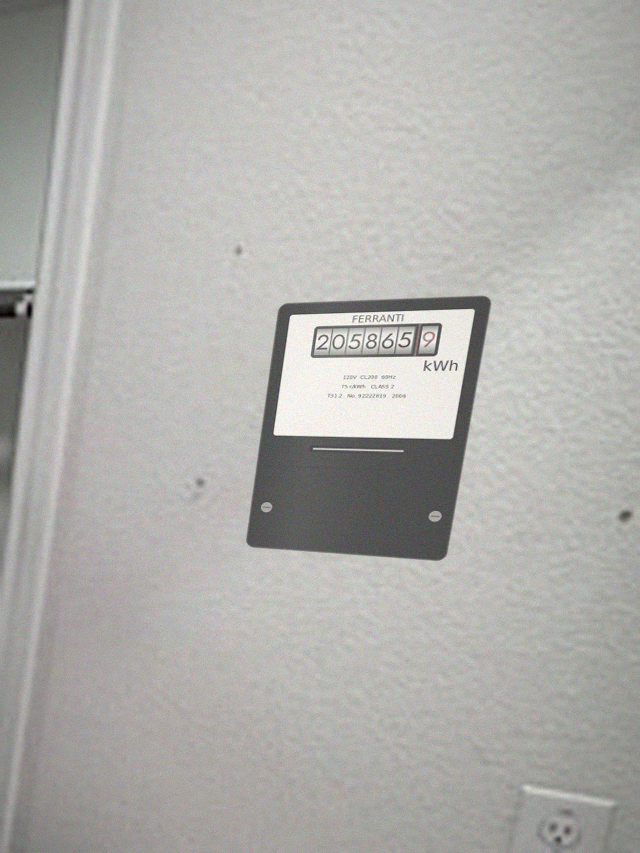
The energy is 205865.9 kWh
